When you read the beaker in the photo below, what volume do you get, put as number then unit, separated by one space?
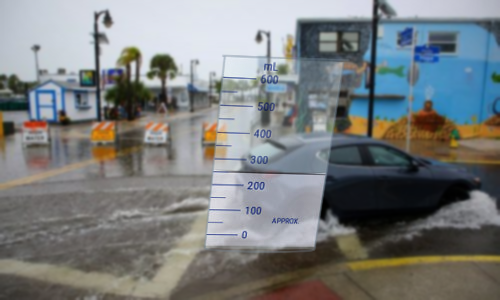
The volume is 250 mL
